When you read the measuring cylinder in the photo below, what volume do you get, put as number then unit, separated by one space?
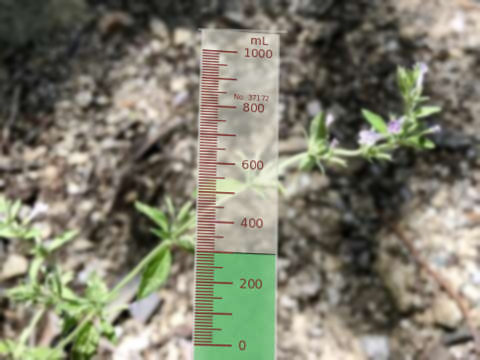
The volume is 300 mL
